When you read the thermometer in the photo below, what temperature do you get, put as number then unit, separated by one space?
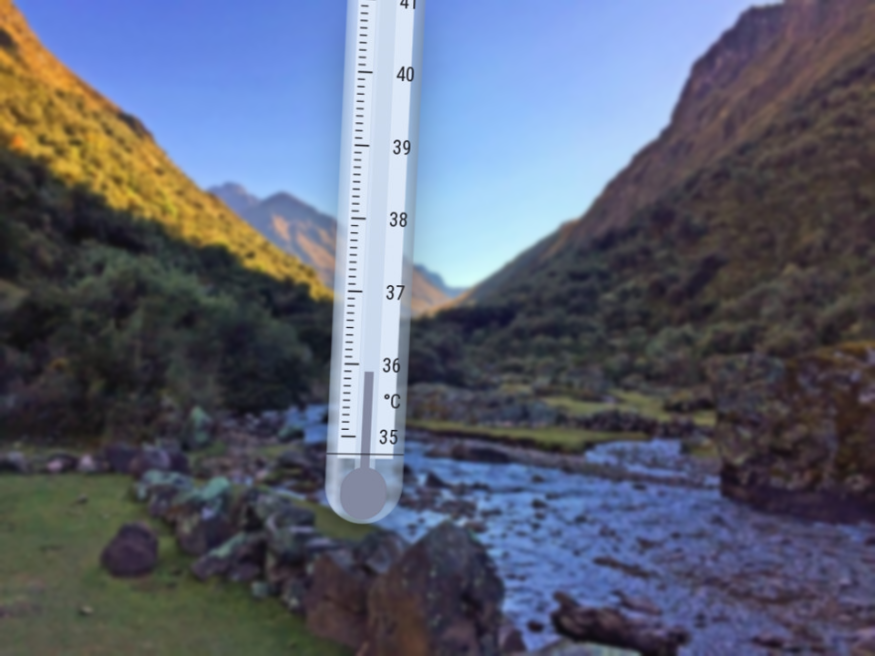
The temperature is 35.9 °C
